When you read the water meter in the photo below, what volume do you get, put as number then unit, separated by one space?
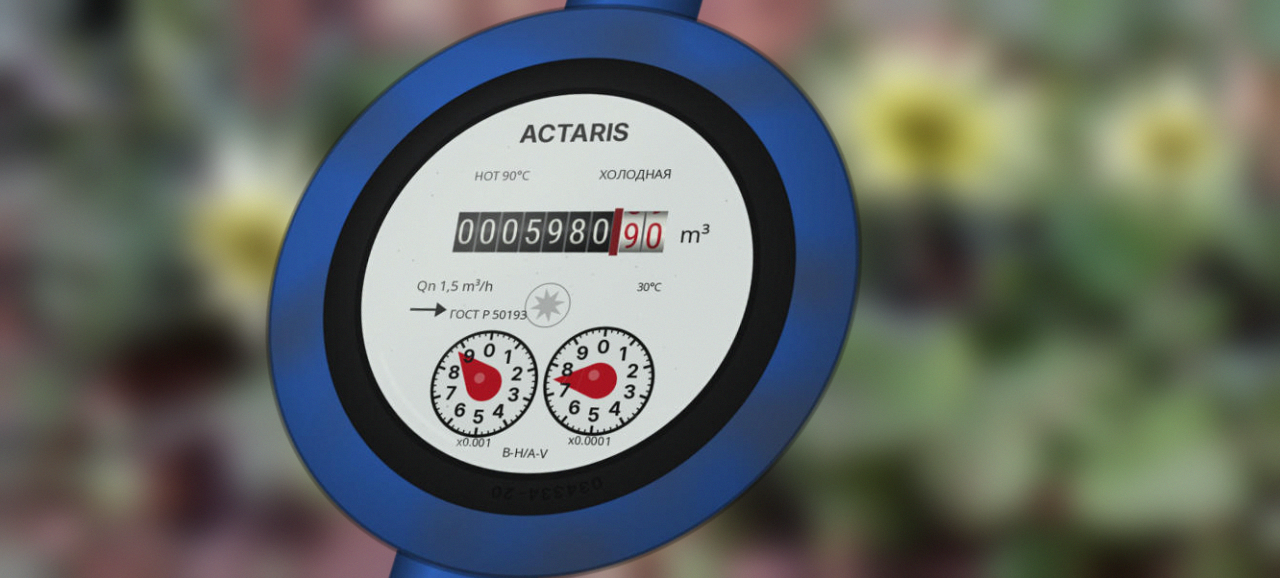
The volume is 5980.8987 m³
